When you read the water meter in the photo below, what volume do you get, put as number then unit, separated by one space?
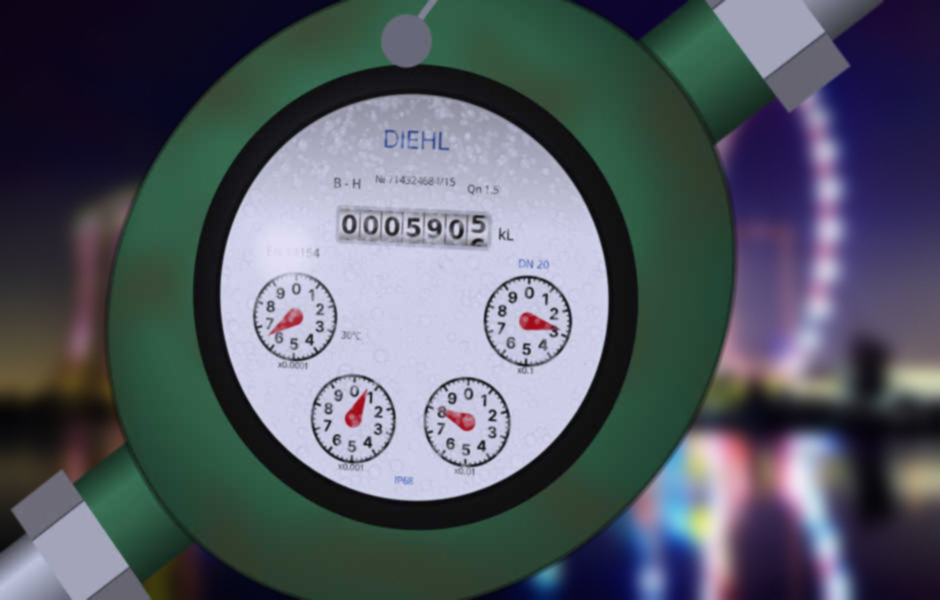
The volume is 5905.2806 kL
